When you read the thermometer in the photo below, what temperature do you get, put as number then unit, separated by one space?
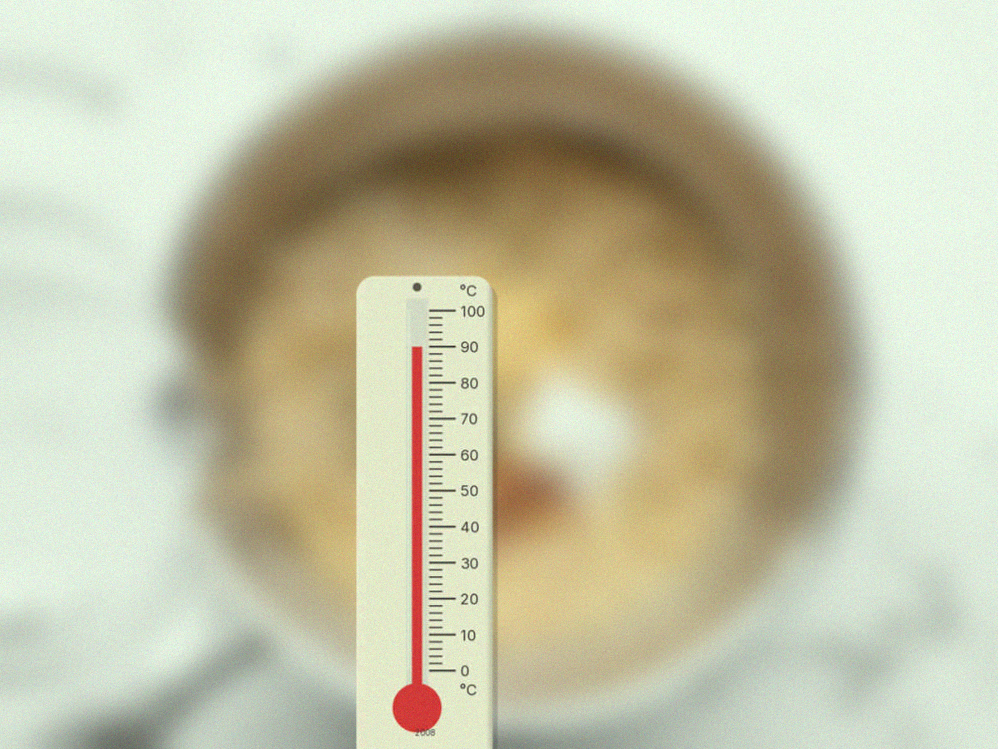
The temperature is 90 °C
